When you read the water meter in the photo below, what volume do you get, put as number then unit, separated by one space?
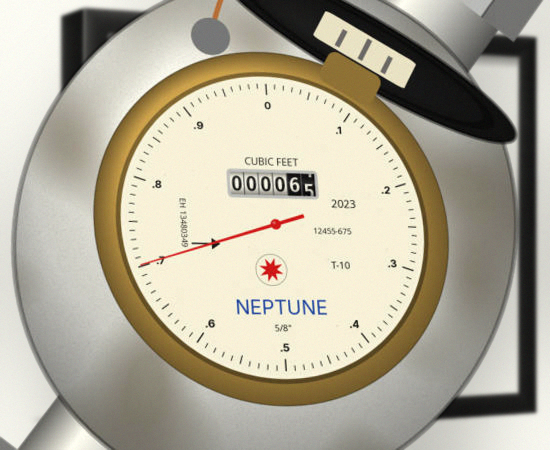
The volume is 64.70 ft³
